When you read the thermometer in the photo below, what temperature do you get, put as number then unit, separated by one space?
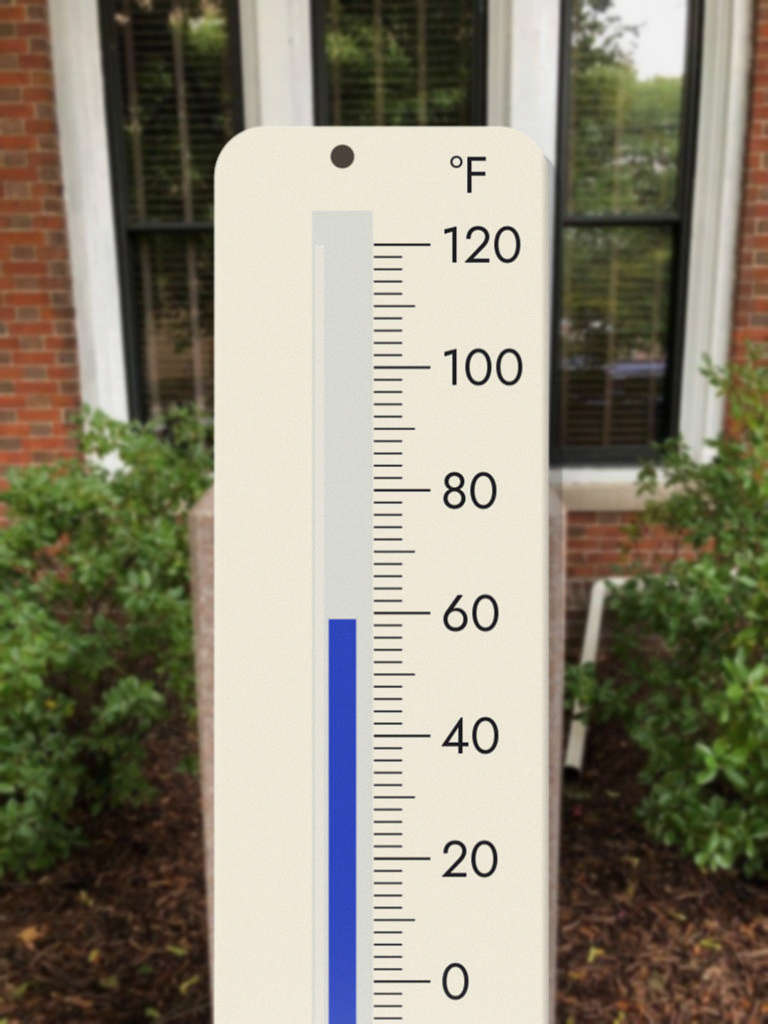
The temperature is 59 °F
